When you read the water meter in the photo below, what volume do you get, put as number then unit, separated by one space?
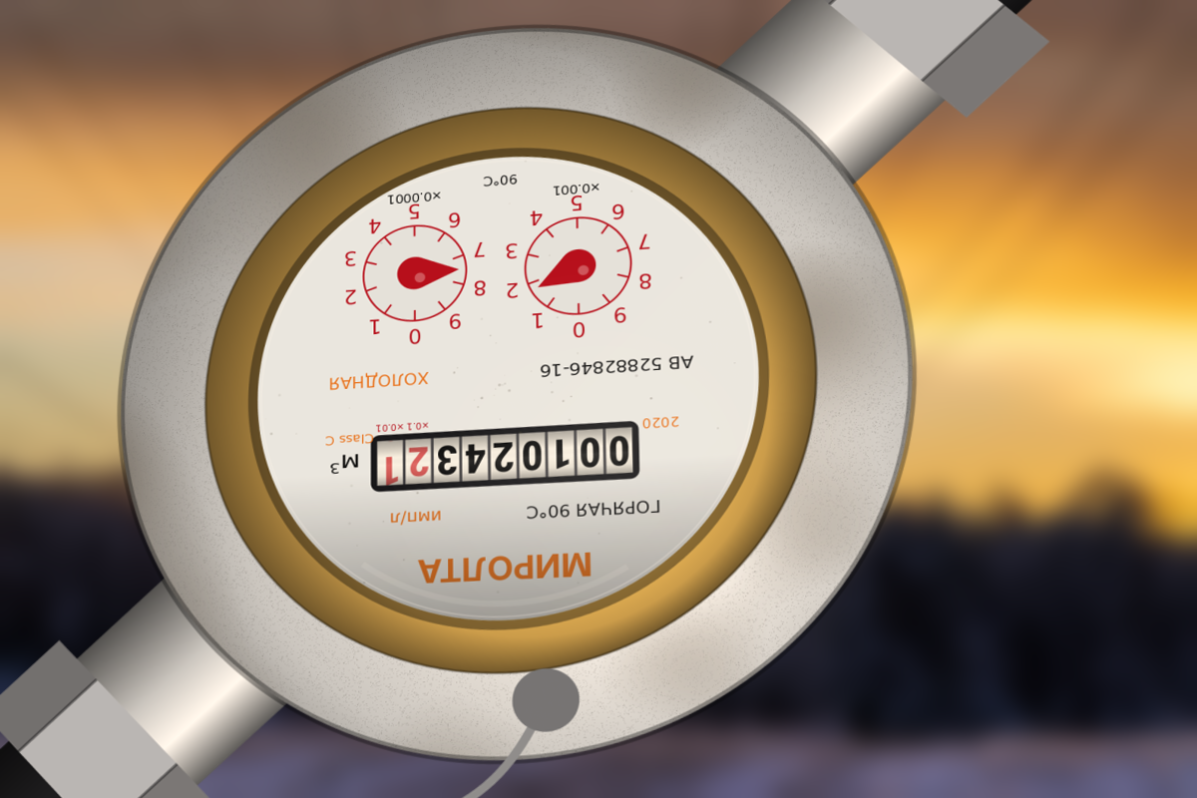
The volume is 10243.2117 m³
